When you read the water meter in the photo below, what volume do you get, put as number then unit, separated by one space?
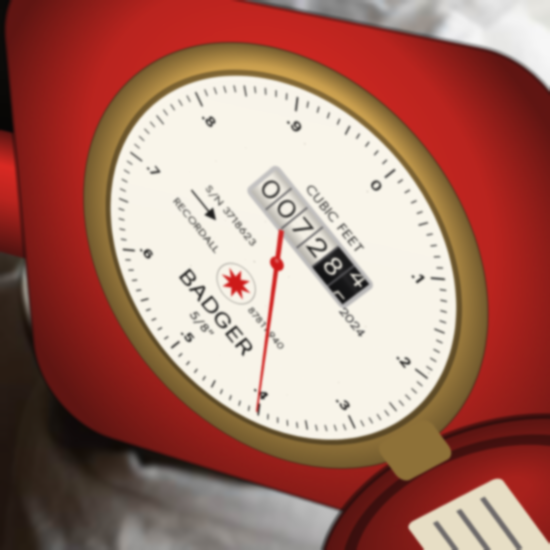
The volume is 7284.40 ft³
